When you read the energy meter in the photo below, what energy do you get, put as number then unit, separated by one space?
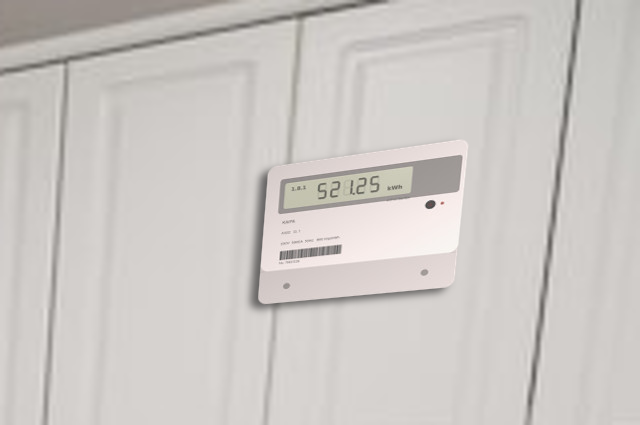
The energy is 521.25 kWh
